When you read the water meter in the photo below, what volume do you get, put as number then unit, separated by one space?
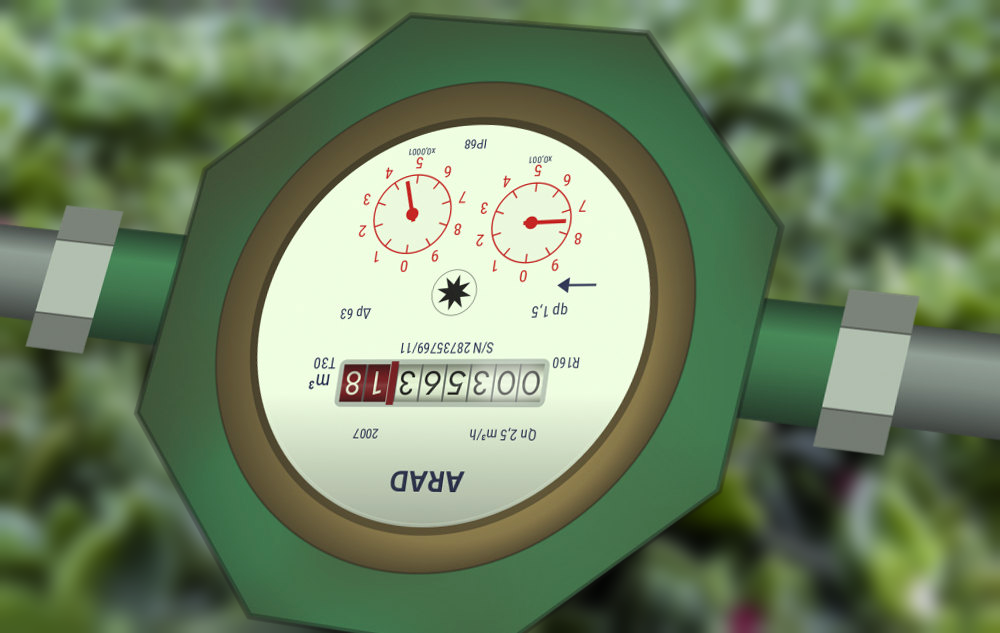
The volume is 3563.1874 m³
